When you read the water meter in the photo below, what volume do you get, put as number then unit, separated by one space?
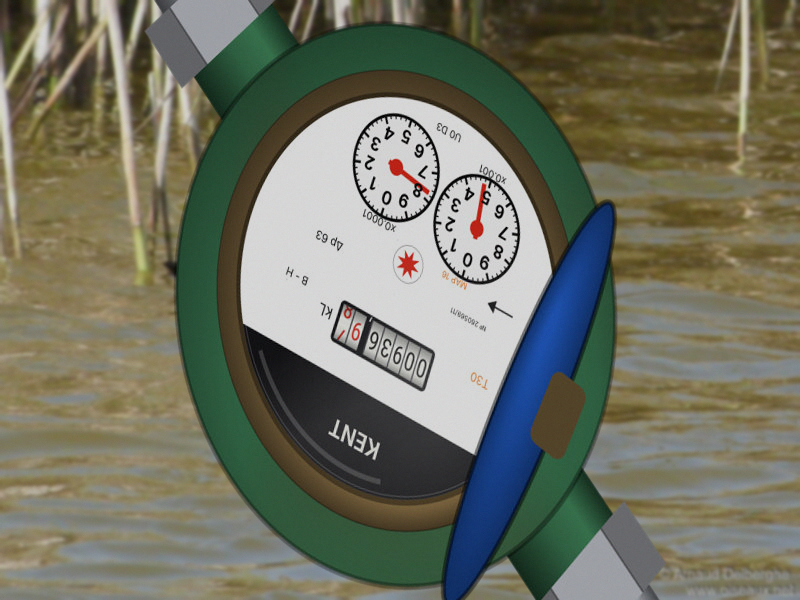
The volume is 936.9747 kL
